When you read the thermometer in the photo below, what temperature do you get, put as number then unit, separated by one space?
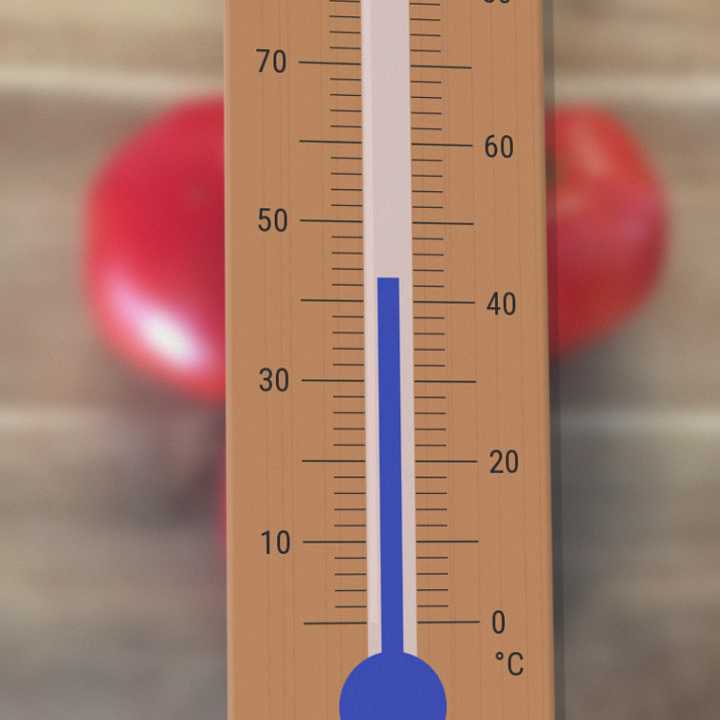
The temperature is 43 °C
